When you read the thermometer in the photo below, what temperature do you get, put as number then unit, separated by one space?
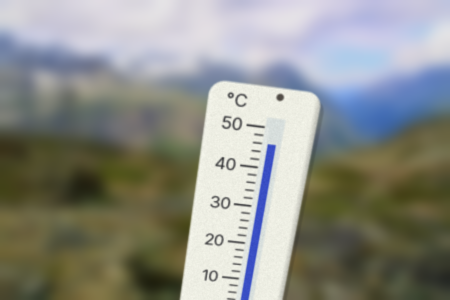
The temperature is 46 °C
